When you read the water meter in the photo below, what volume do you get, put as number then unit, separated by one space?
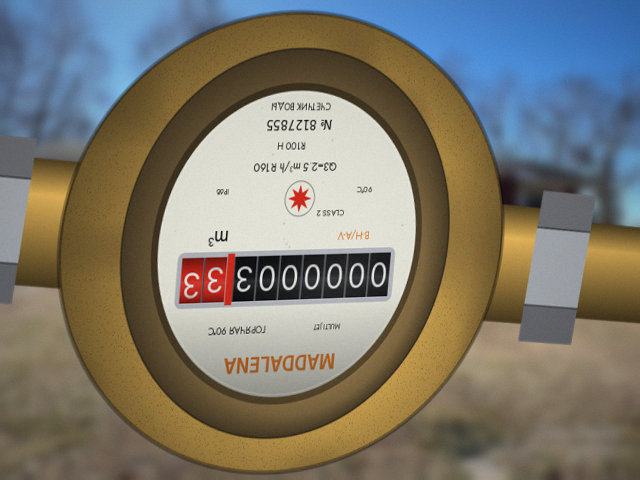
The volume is 3.33 m³
